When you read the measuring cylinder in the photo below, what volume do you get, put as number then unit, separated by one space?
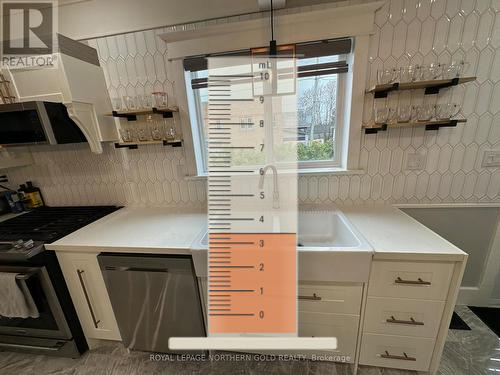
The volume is 3.4 mL
